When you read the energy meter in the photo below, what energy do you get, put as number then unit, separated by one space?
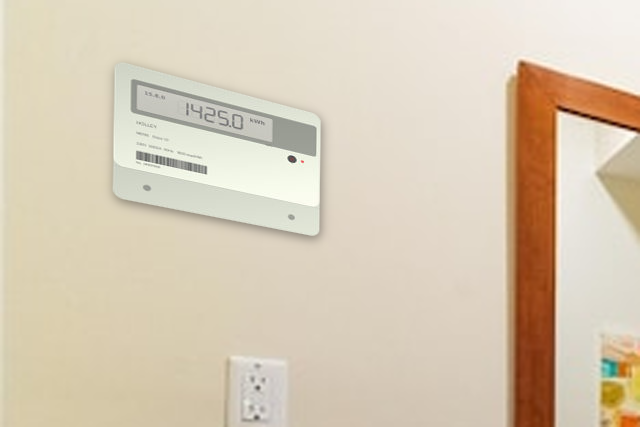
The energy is 1425.0 kWh
